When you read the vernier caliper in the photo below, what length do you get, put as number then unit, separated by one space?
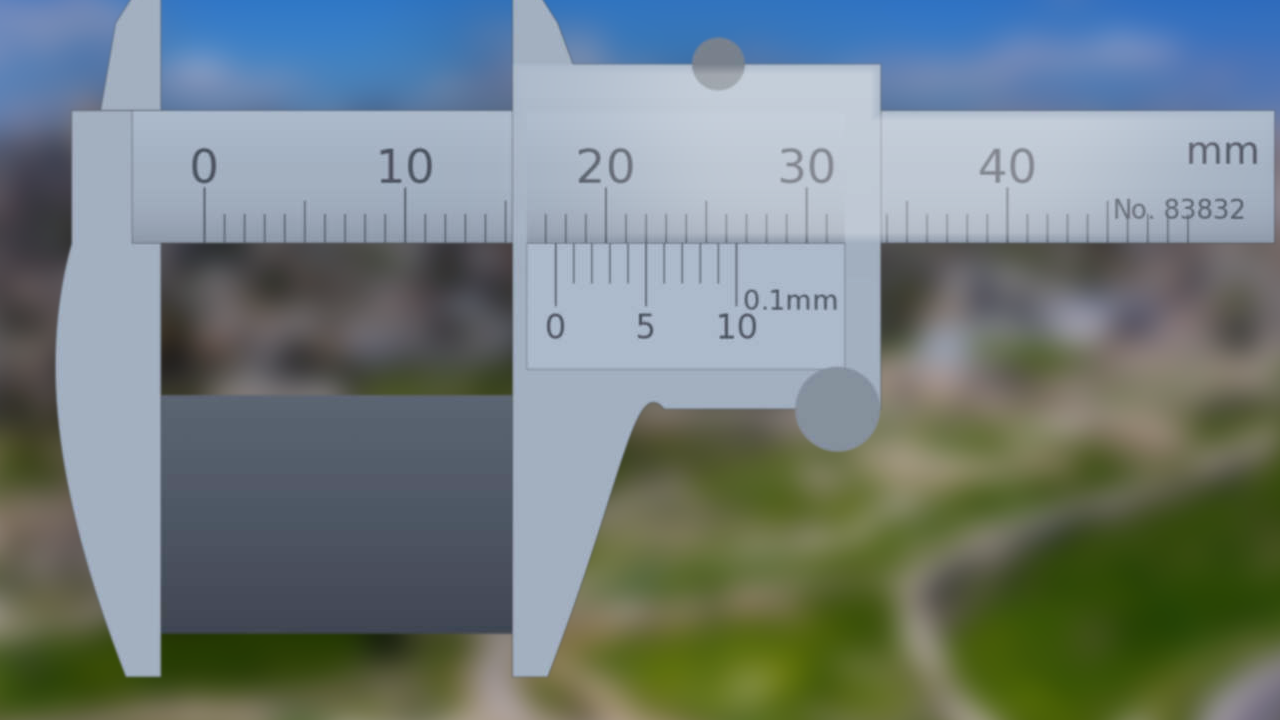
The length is 17.5 mm
